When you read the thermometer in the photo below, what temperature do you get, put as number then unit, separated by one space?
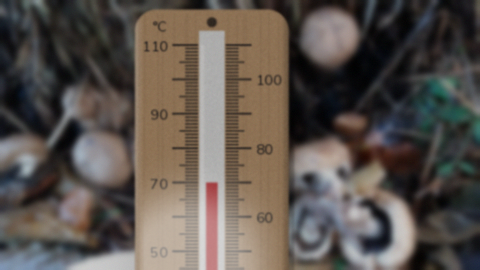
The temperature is 70 °C
